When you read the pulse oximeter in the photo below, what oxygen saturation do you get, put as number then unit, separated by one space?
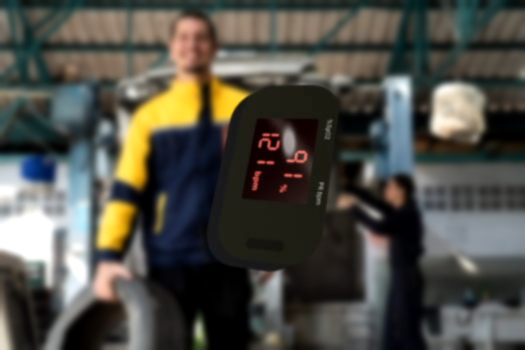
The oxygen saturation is 91 %
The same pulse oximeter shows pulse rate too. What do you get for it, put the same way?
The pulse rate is 121 bpm
